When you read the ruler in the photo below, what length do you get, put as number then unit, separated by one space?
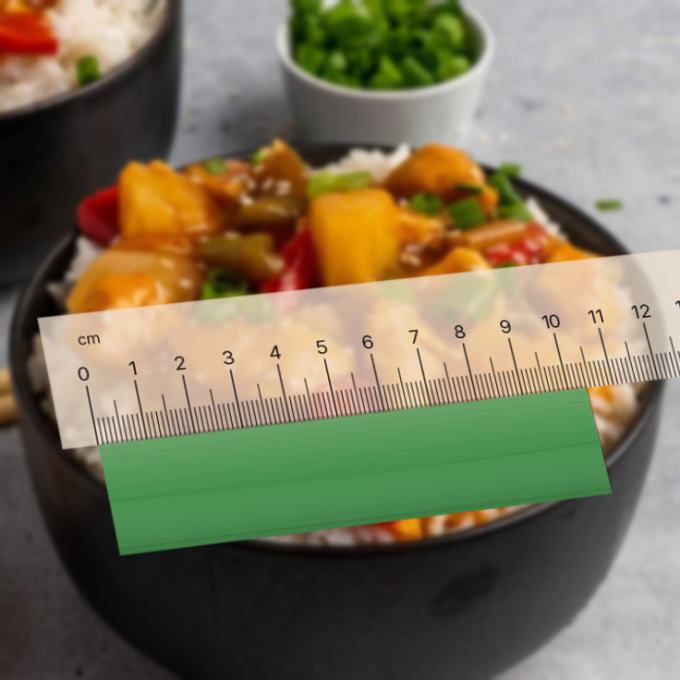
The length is 10.4 cm
